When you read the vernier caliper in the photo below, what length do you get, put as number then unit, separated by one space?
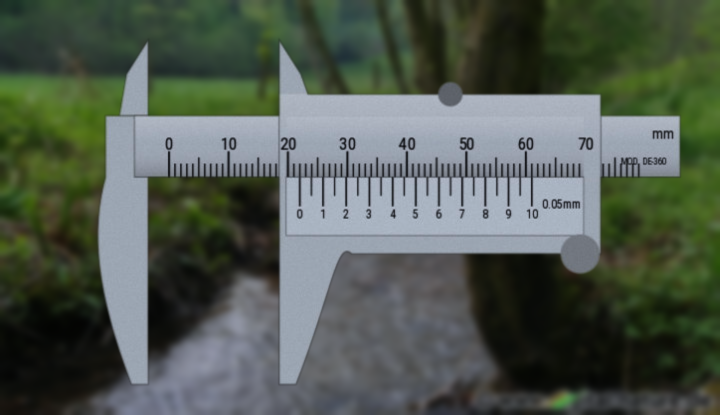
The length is 22.0 mm
